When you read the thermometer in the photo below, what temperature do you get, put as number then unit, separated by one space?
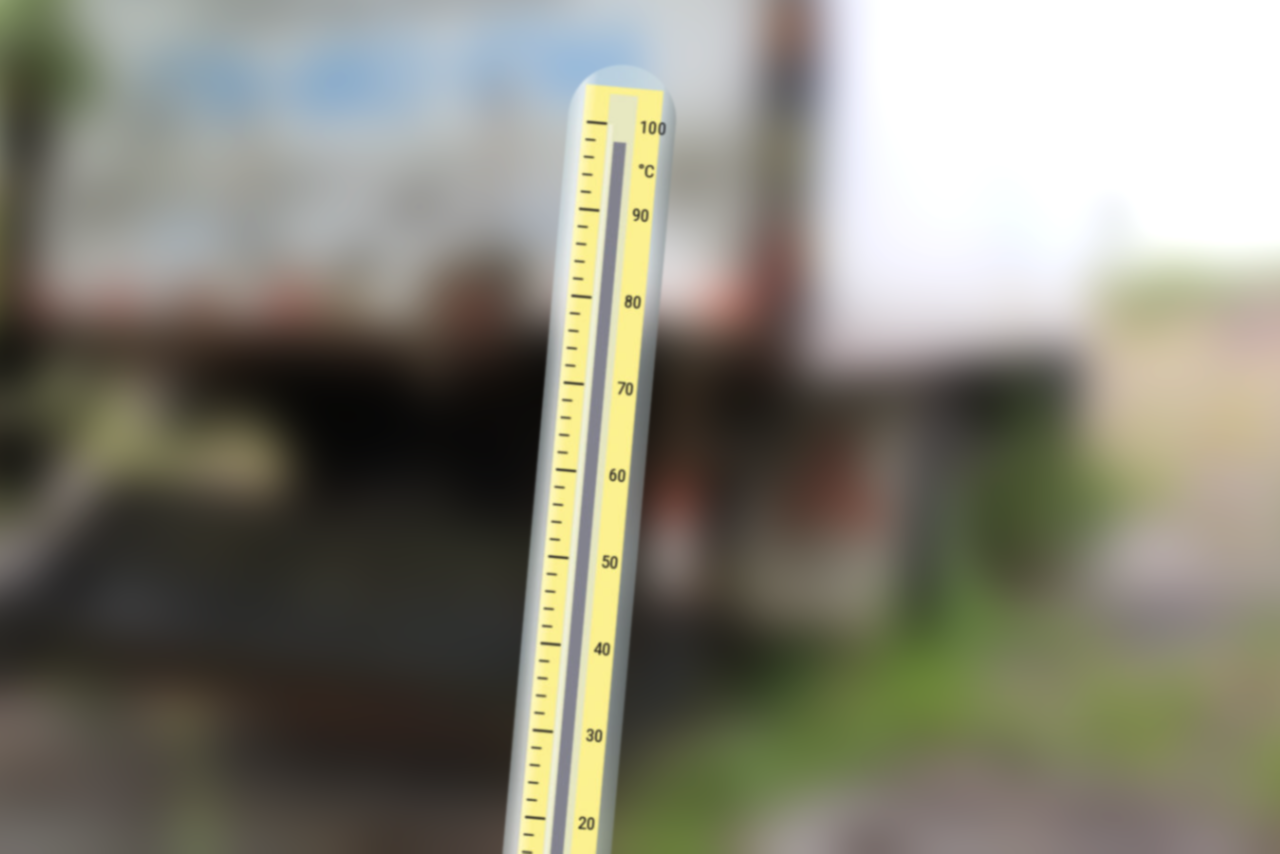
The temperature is 98 °C
